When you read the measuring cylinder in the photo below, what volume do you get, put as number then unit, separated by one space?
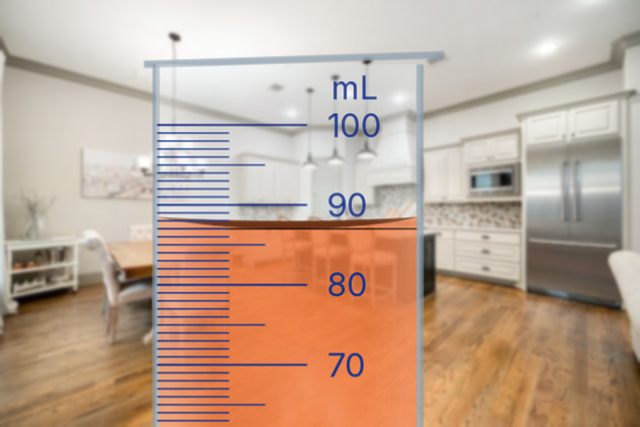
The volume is 87 mL
